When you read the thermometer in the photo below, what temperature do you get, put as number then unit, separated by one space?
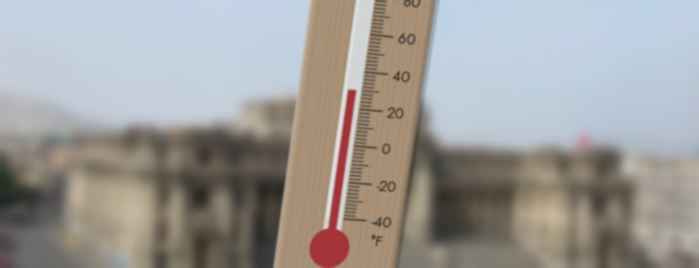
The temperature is 30 °F
